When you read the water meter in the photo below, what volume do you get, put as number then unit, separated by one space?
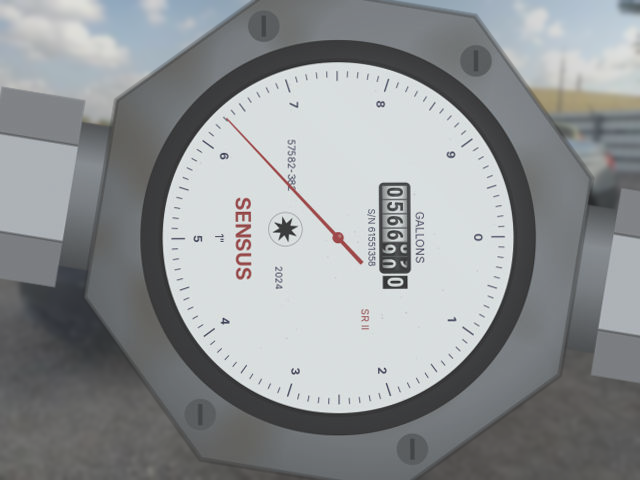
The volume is 566896.3 gal
